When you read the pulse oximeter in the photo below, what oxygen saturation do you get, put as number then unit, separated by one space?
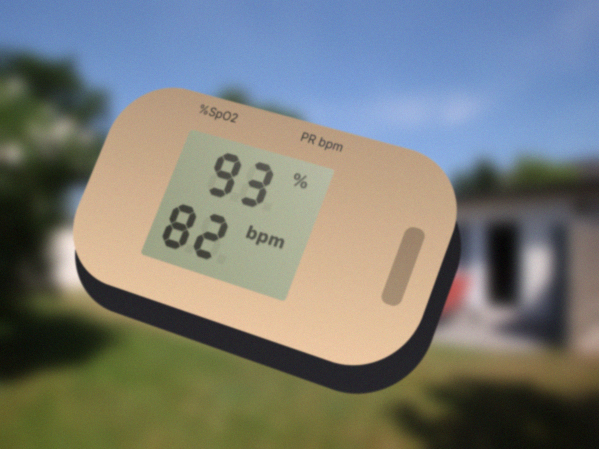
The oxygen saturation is 93 %
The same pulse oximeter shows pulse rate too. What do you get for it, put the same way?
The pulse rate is 82 bpm
